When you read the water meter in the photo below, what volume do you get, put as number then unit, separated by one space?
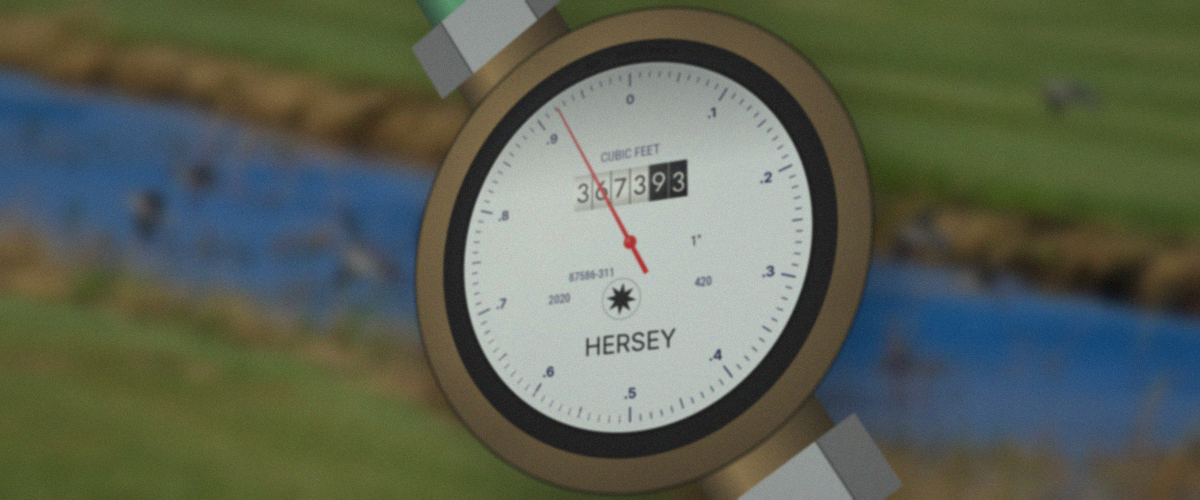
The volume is 367392.92 ft³
